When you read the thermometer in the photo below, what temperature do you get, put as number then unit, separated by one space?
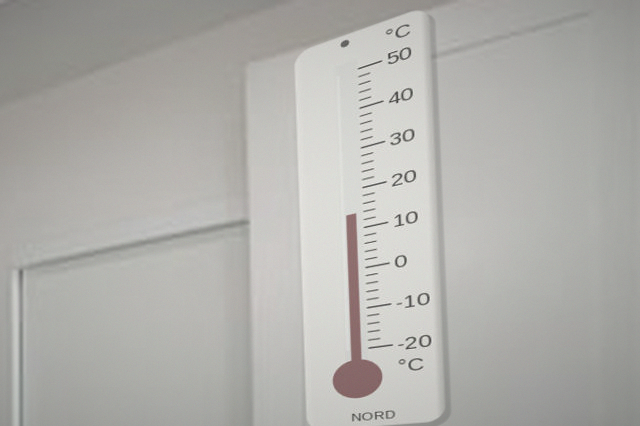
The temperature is 14 °C
